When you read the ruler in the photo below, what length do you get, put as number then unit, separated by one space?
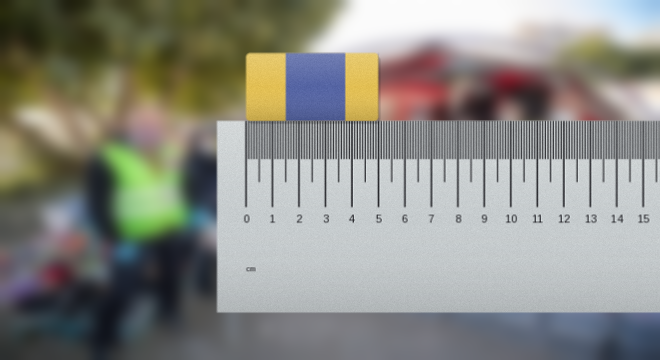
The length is 5 cm
